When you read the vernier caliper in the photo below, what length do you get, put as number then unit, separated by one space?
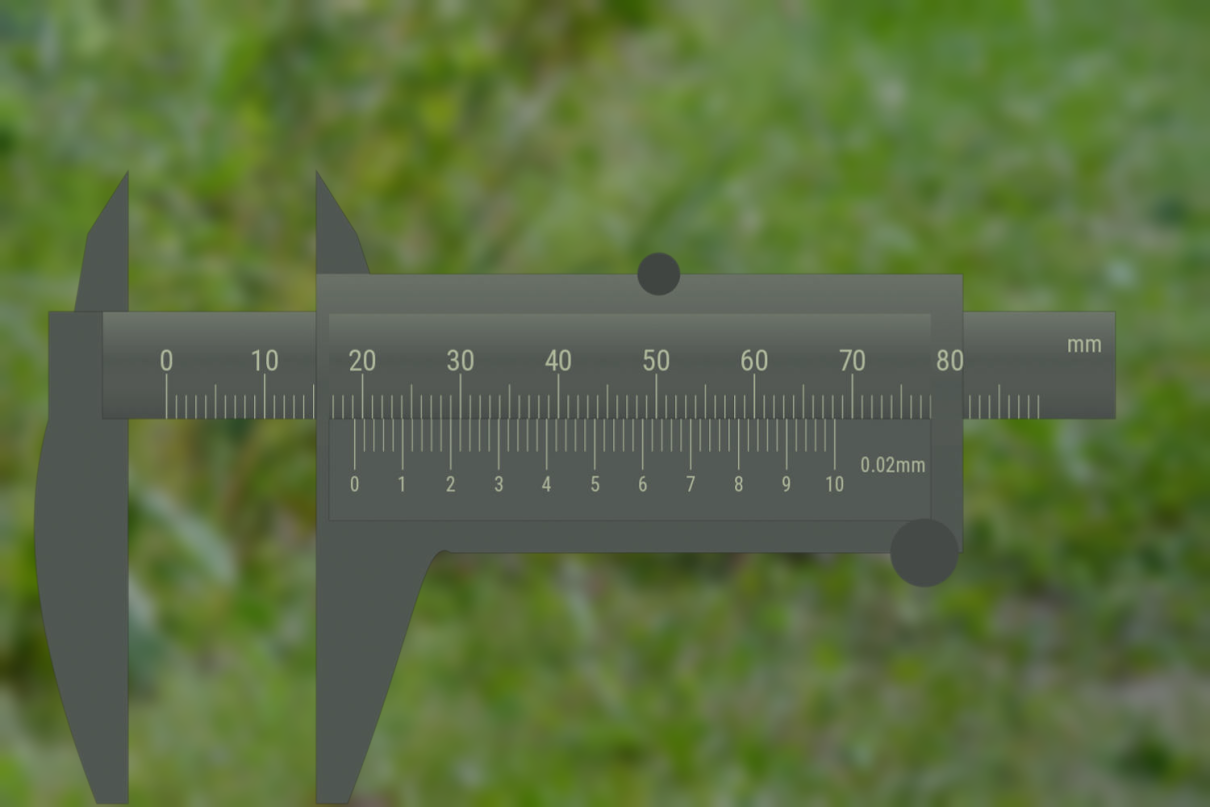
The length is 19.2 mm
